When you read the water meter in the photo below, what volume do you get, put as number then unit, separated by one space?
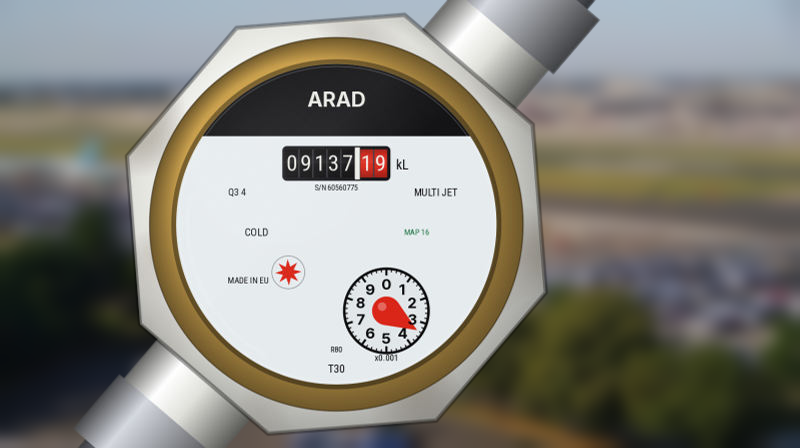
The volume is 9137.193 kL
